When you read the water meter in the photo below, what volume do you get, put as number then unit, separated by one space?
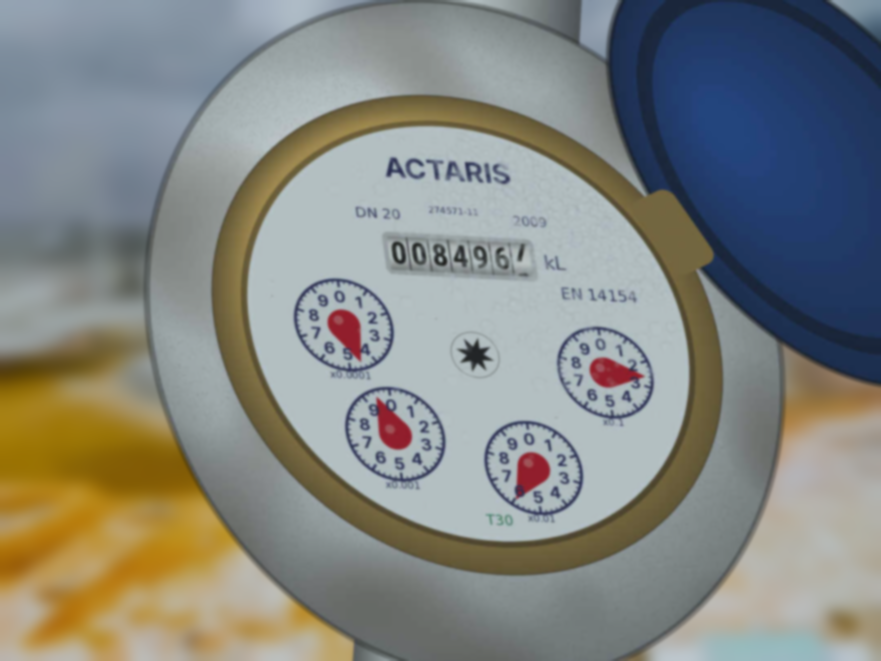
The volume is 84967.2594 kL
